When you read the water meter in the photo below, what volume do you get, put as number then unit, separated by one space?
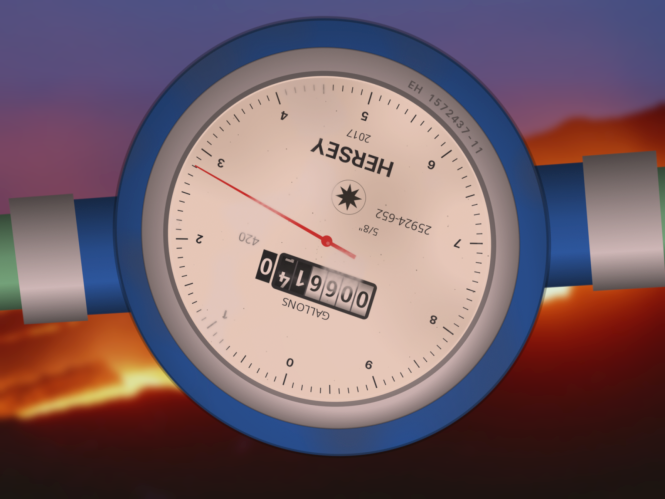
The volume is 66142.8 gal
